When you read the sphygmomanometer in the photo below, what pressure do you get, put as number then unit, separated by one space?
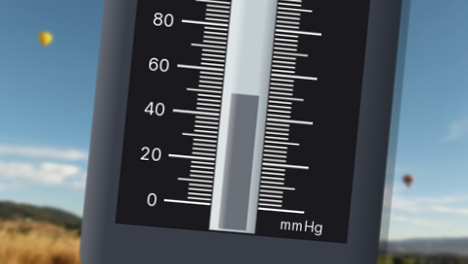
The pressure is 50 mmHg
